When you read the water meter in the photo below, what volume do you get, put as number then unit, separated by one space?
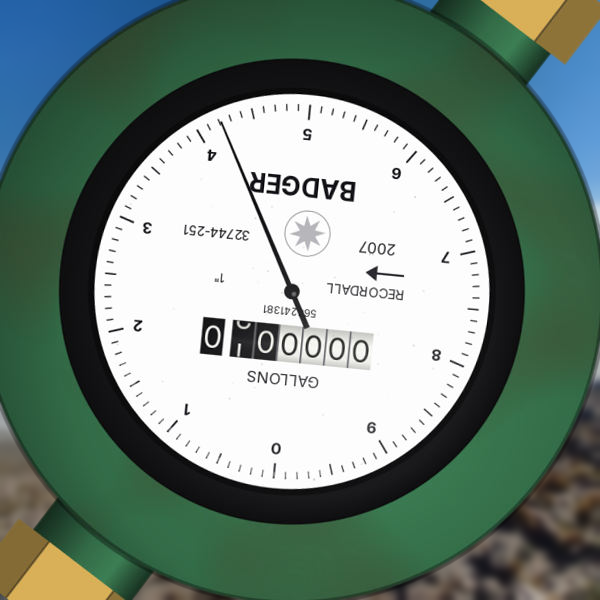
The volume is 14.2 gal
